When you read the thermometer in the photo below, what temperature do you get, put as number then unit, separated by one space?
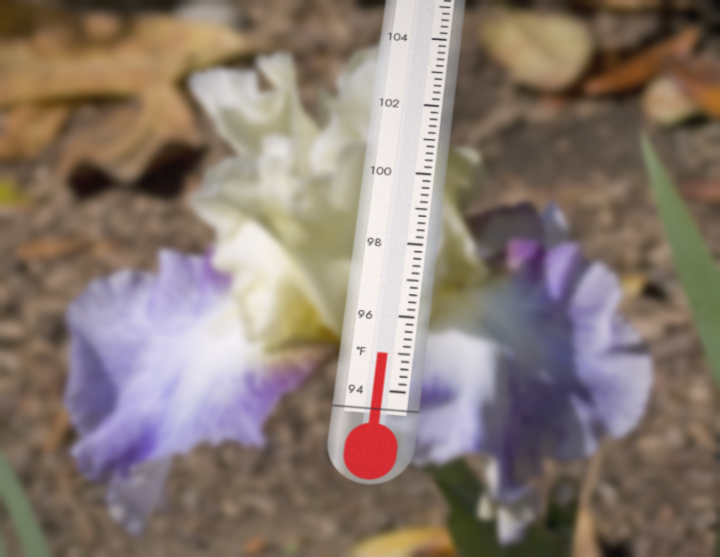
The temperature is 95 °F
